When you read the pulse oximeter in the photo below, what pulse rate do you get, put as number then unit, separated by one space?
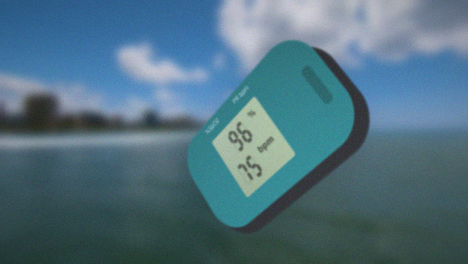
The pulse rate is 75 bpm
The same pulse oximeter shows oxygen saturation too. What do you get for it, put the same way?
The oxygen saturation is 96 %
